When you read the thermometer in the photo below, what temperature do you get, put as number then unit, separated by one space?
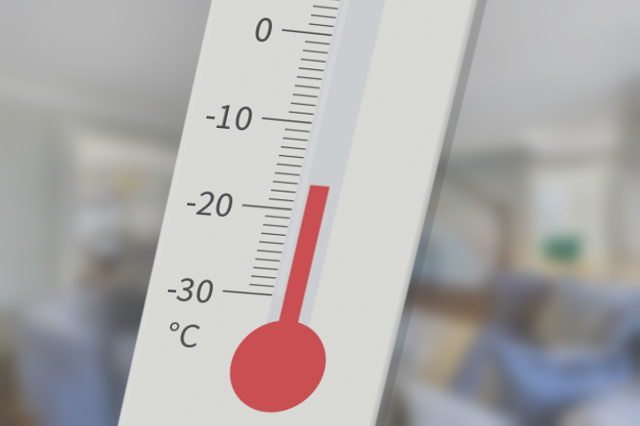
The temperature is -17 °C
